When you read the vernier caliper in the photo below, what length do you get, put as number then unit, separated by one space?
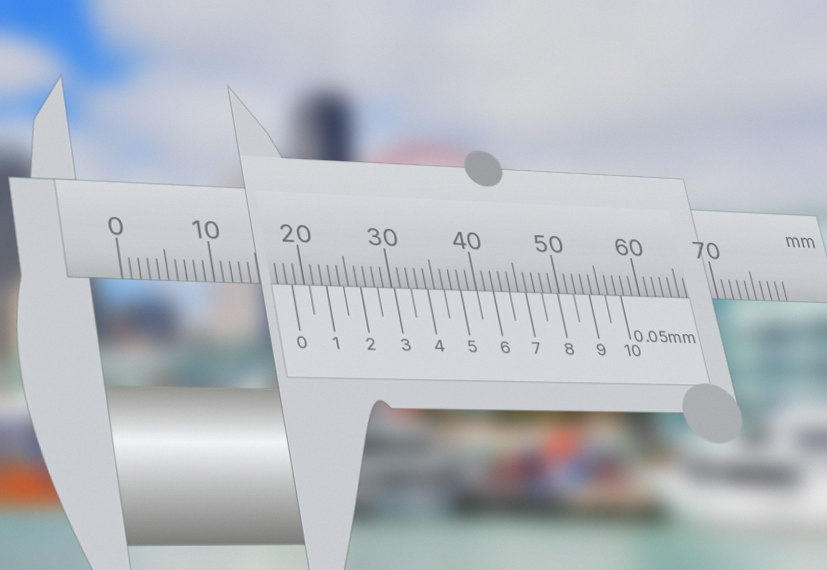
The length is 18.6 mm
